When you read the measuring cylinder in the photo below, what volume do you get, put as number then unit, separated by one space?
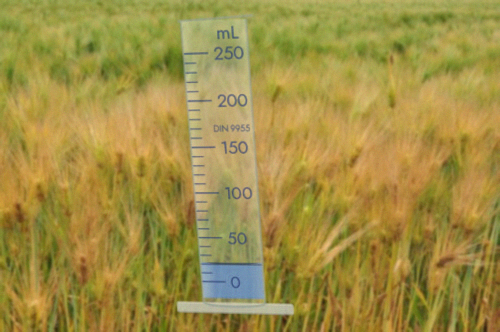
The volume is 20 mL
